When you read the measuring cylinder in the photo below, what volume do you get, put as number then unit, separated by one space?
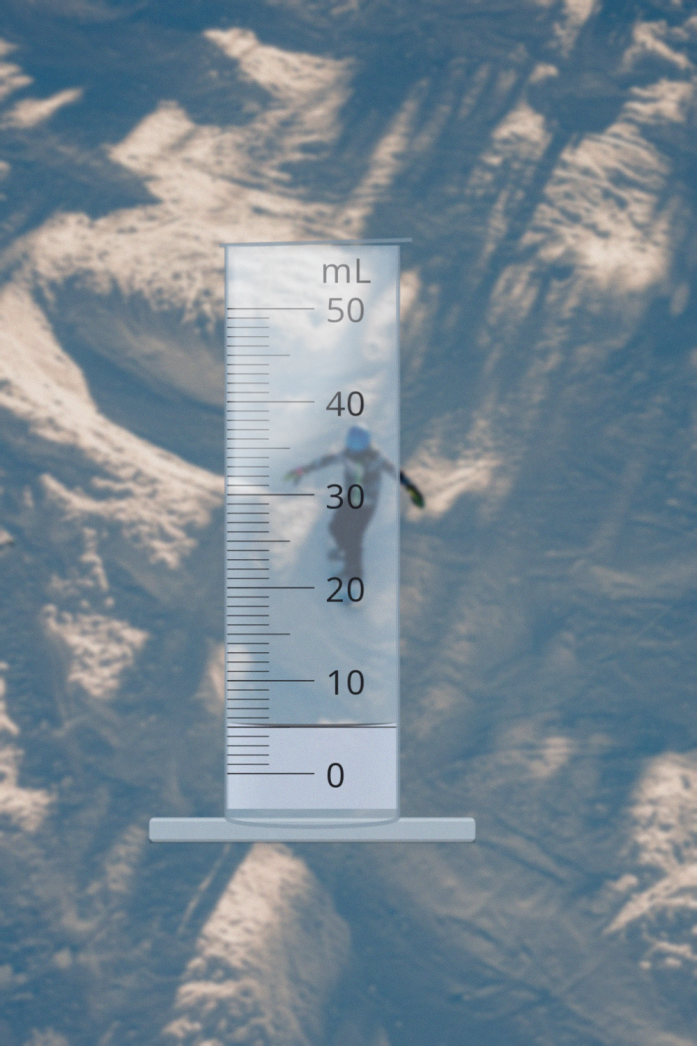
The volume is 5 mL
